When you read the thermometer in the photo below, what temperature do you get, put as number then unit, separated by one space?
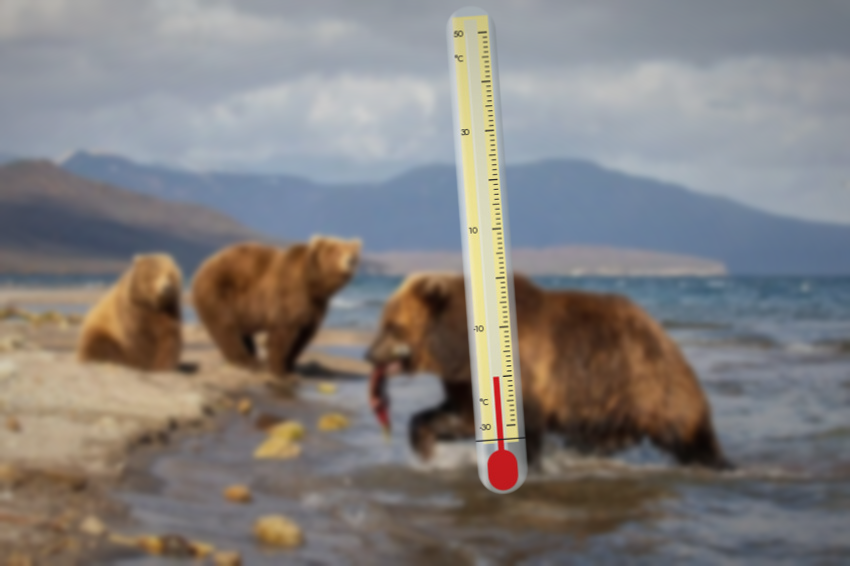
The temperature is -20 °C
